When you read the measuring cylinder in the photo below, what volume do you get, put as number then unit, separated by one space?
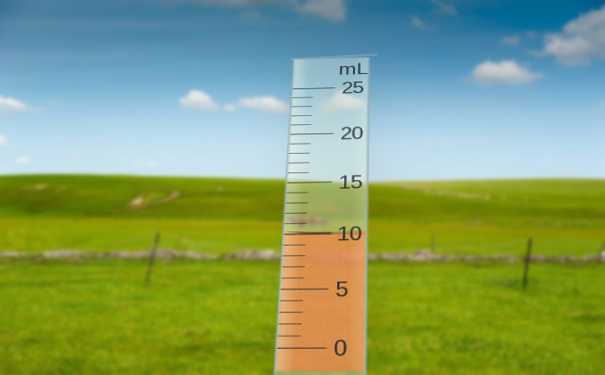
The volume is 10 mL
